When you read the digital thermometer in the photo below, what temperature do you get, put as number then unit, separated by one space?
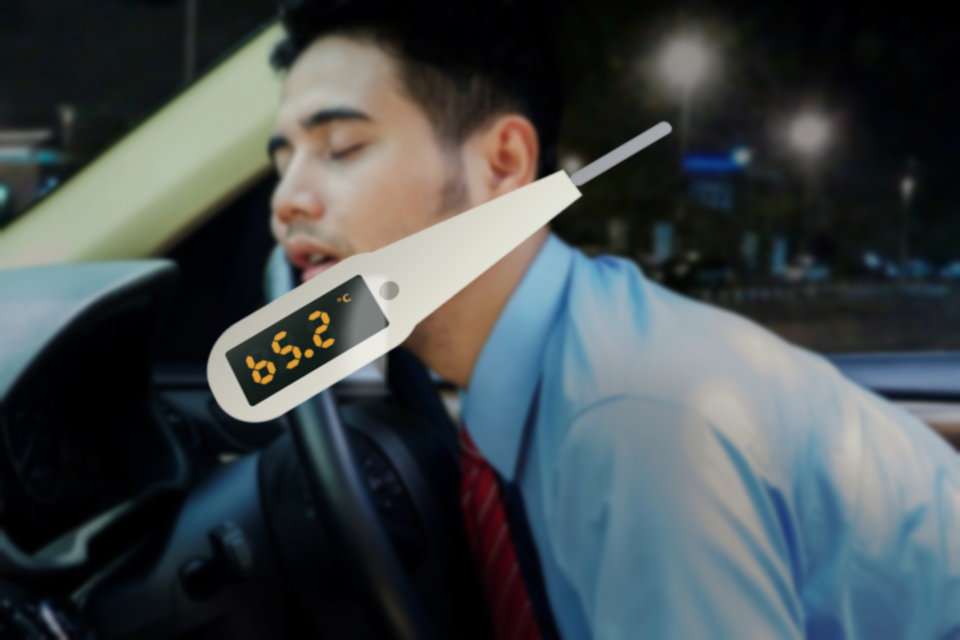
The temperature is 65.2 °C
